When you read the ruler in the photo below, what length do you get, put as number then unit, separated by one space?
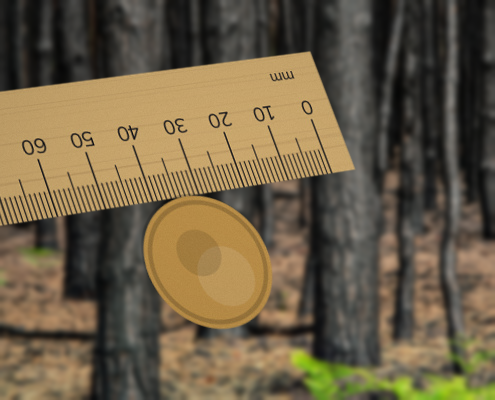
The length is 26 mm
